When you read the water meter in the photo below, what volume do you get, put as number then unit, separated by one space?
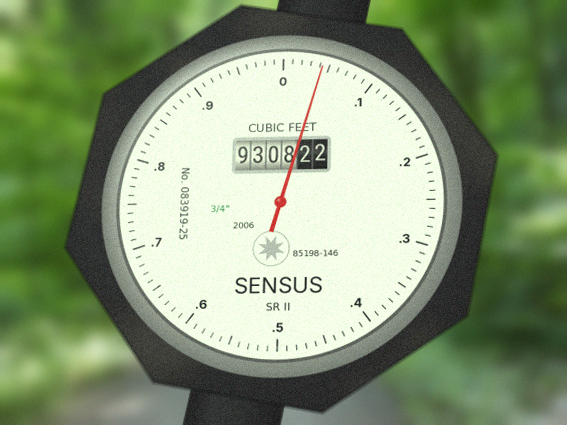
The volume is 930822.04 ft³
